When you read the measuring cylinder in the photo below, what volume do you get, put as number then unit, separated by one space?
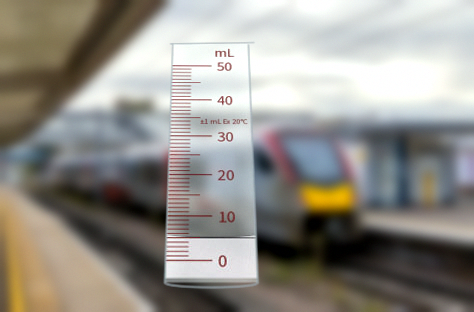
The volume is 5 mL
